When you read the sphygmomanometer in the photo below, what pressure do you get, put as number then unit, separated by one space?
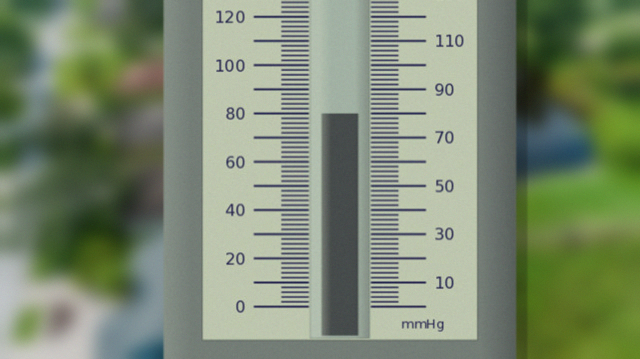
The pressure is 80 mmHg
